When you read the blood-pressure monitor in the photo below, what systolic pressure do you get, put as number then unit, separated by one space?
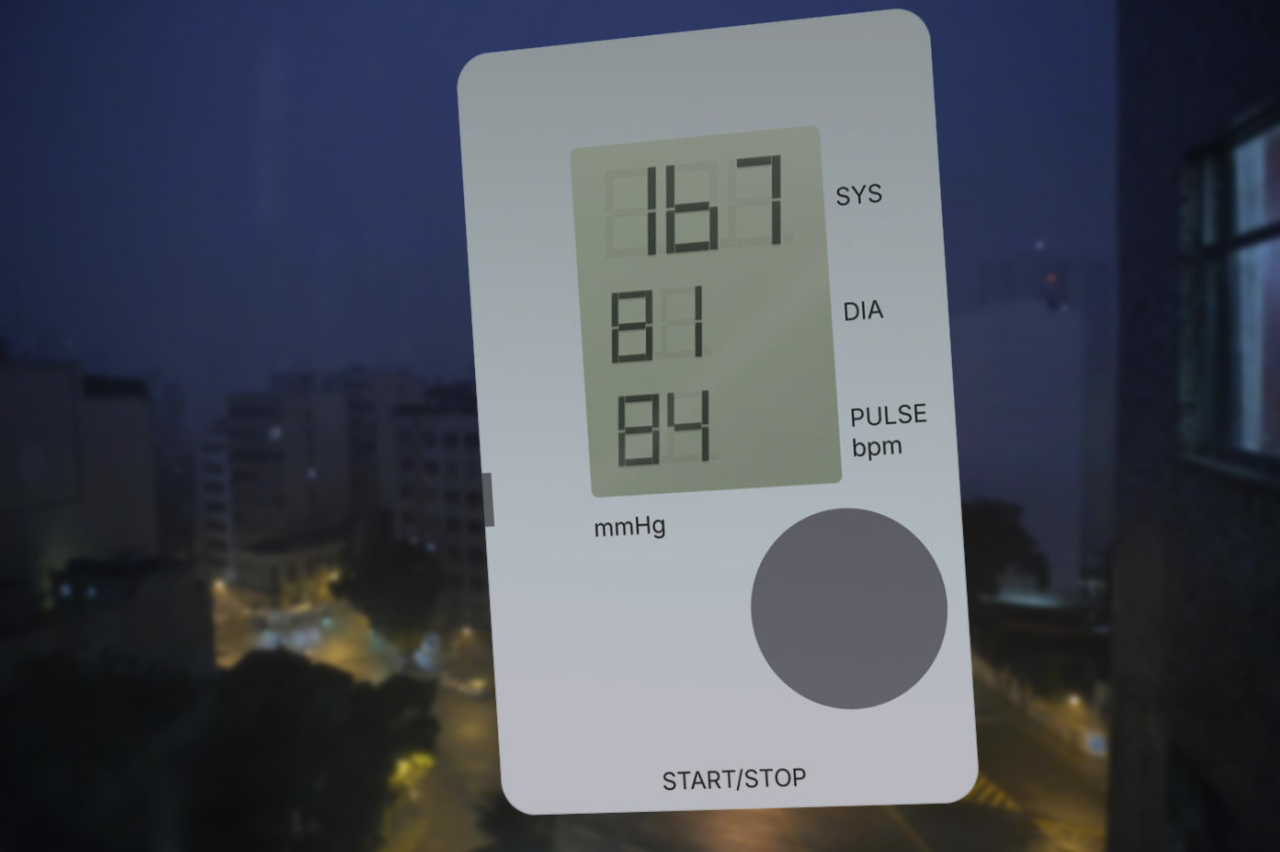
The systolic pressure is 167 mmHg
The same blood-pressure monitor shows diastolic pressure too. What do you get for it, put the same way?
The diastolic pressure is 81 mmHg
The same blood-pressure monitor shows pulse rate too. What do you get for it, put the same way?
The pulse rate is 84 bpm
